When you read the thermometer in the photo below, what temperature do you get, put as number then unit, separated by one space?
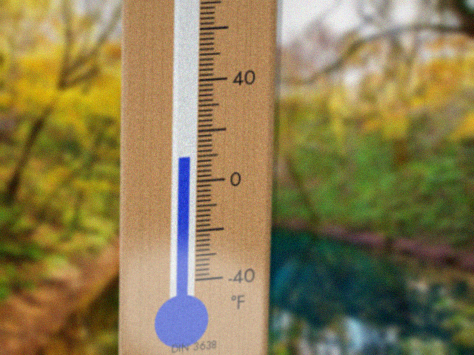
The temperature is 10 °F
